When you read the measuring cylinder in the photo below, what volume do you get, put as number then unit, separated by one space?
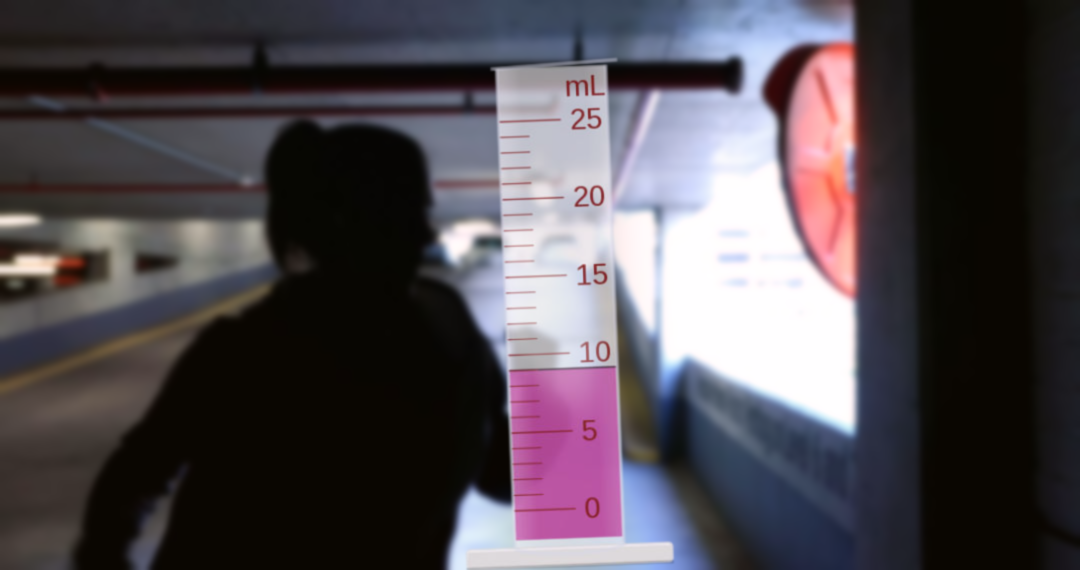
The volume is 9 mL
